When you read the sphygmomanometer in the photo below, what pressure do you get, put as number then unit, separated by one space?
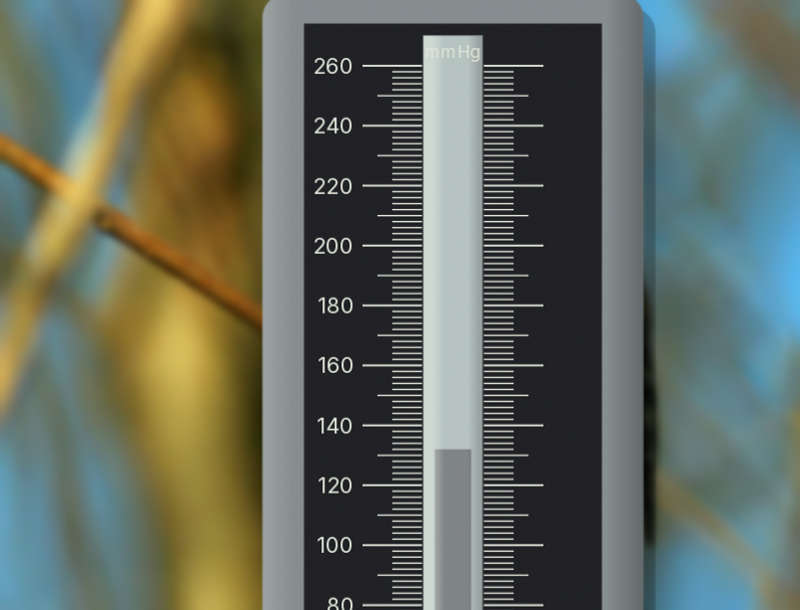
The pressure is 132 mmHg
